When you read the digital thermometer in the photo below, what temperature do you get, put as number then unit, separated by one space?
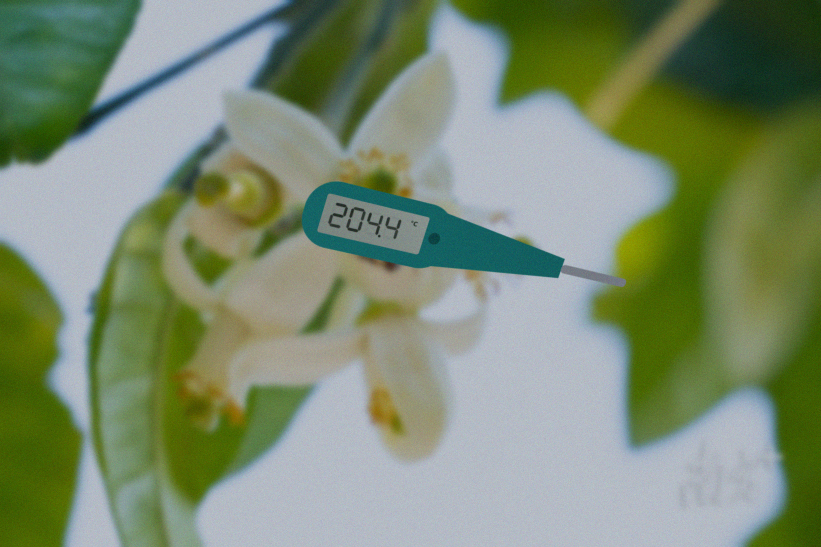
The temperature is 204.4 °C
